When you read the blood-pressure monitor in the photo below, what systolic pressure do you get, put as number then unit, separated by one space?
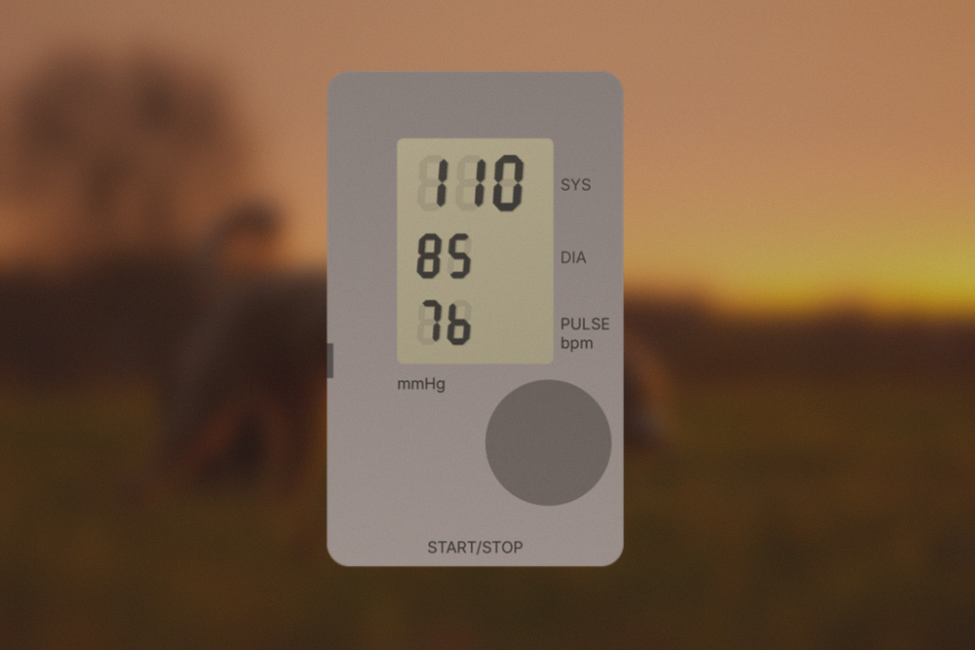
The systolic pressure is 110 mmHg
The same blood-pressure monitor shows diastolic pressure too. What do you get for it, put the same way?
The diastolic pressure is 85 mmHg
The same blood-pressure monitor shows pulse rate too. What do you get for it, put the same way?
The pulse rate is 76 bpm
